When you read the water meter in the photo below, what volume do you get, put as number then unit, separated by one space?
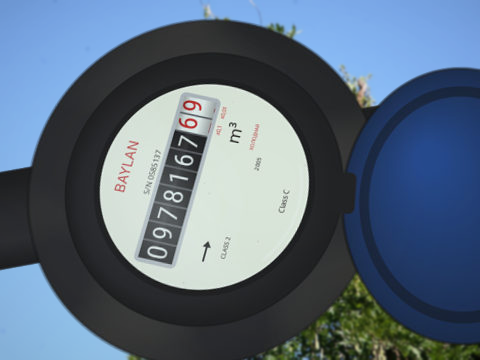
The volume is 978167.69 m³
